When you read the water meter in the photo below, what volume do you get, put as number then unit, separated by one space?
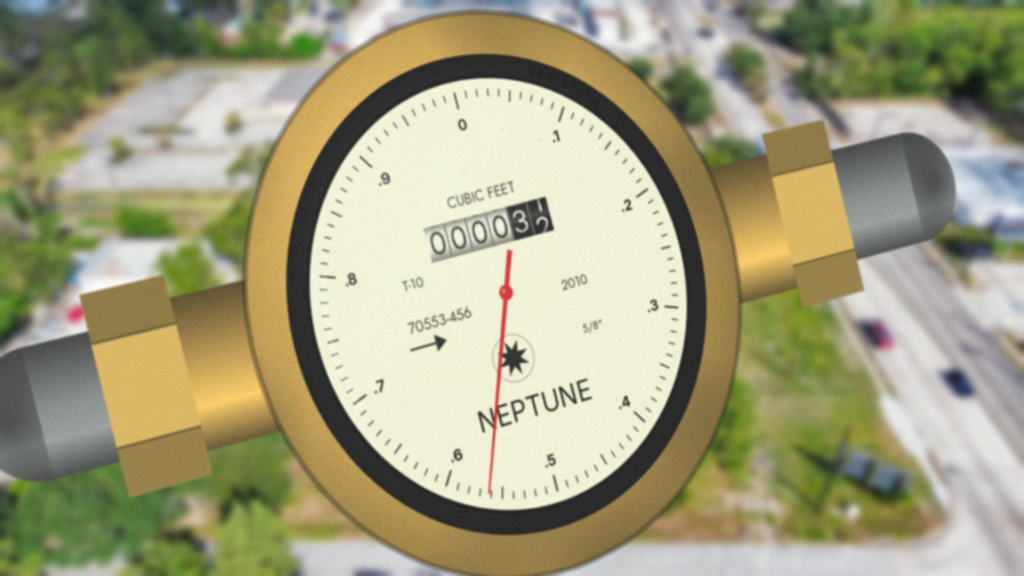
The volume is 31.56 ft³
